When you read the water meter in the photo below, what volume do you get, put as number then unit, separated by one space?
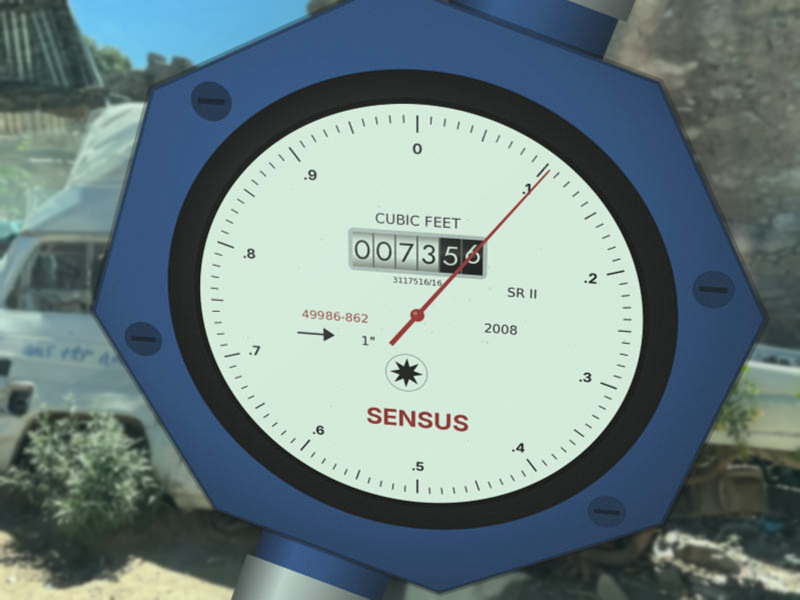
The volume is 7356.10 ft³
